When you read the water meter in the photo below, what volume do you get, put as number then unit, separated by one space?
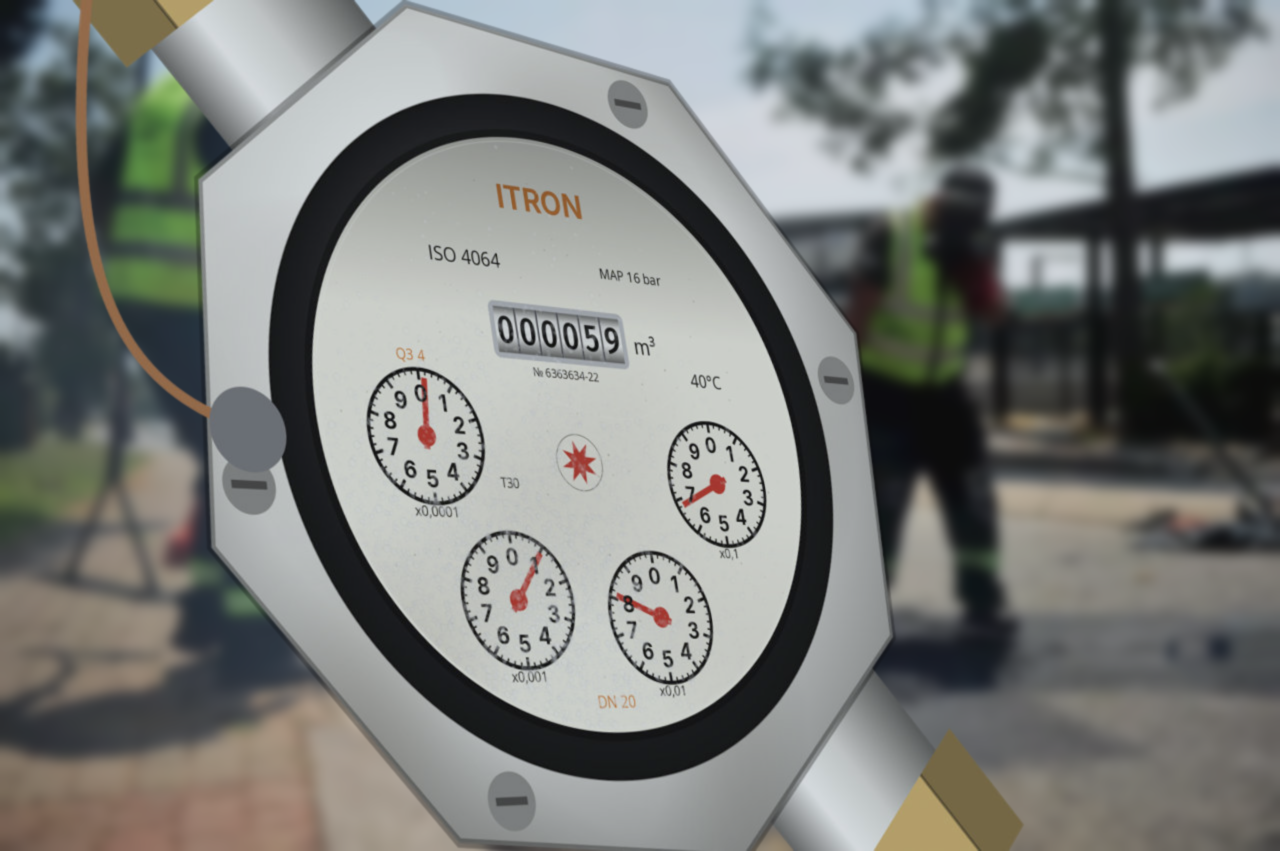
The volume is 59.6810 m³
